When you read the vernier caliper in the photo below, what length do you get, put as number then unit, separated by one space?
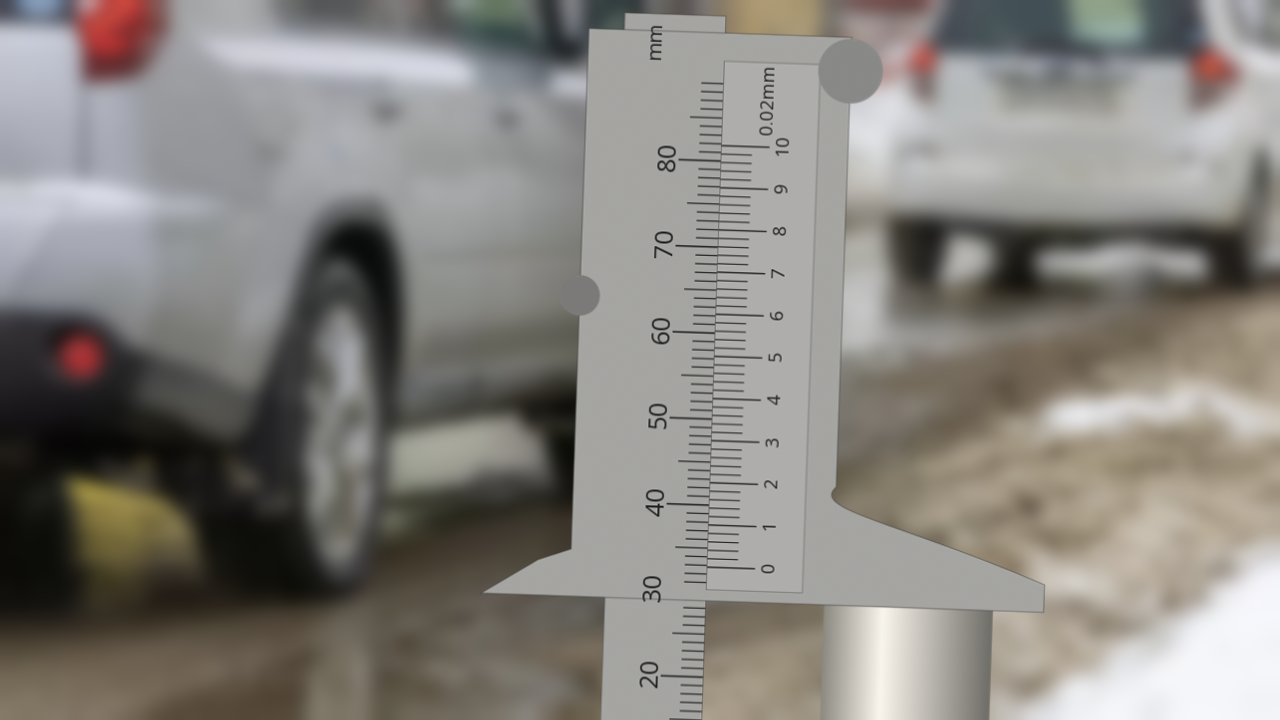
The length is 32.8 mm
